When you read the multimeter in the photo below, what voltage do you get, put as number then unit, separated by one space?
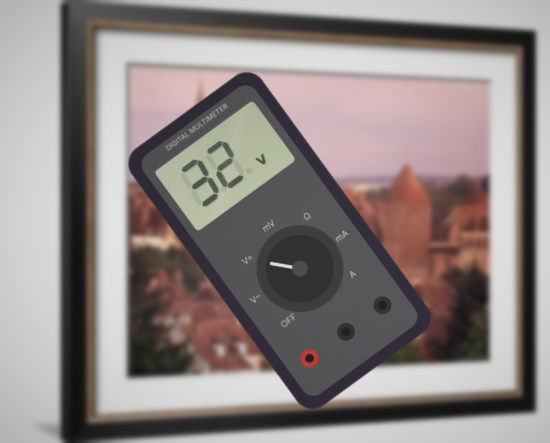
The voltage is 32 V
